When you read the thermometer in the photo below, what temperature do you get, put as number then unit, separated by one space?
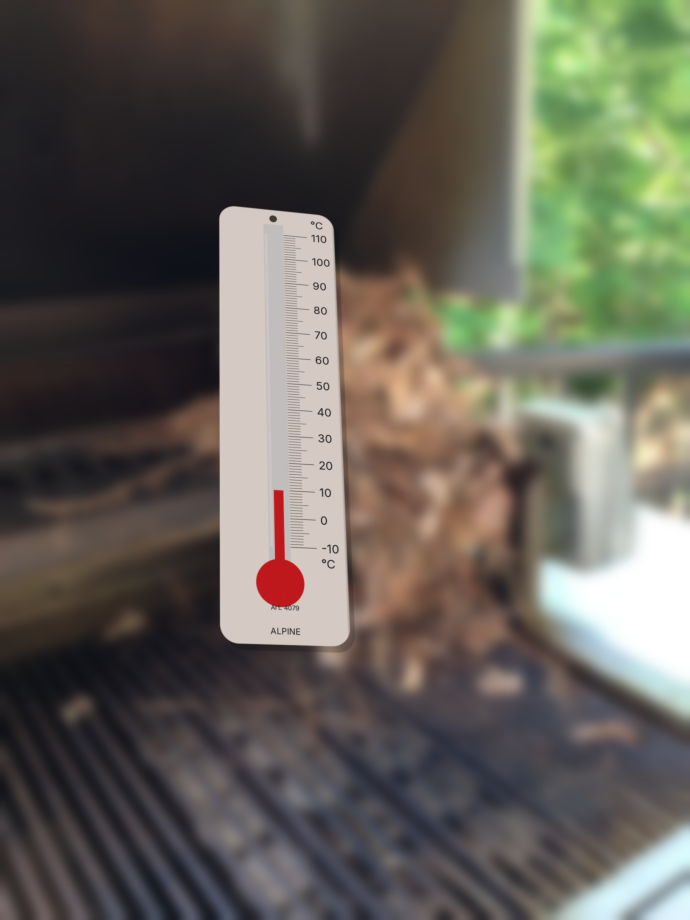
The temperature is 10 °C
